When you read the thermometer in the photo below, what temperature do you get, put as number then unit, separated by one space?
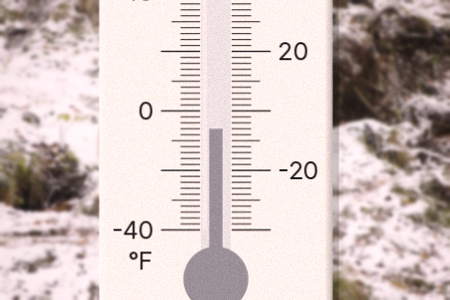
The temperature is -6 °F
